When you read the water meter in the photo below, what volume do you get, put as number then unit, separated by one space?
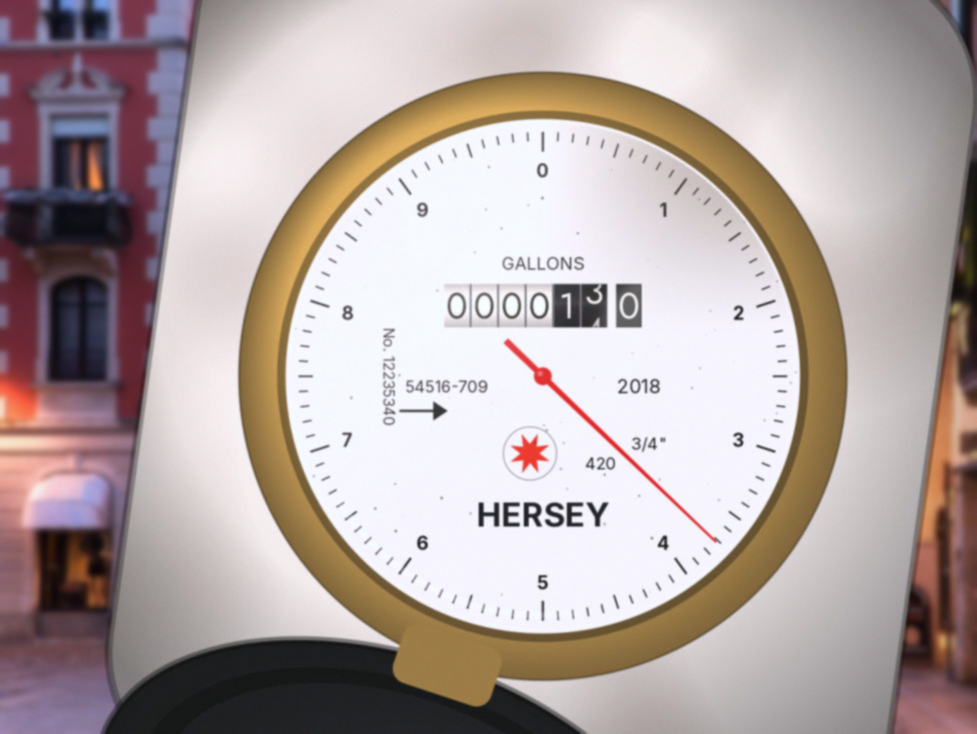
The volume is 133.7 gal
